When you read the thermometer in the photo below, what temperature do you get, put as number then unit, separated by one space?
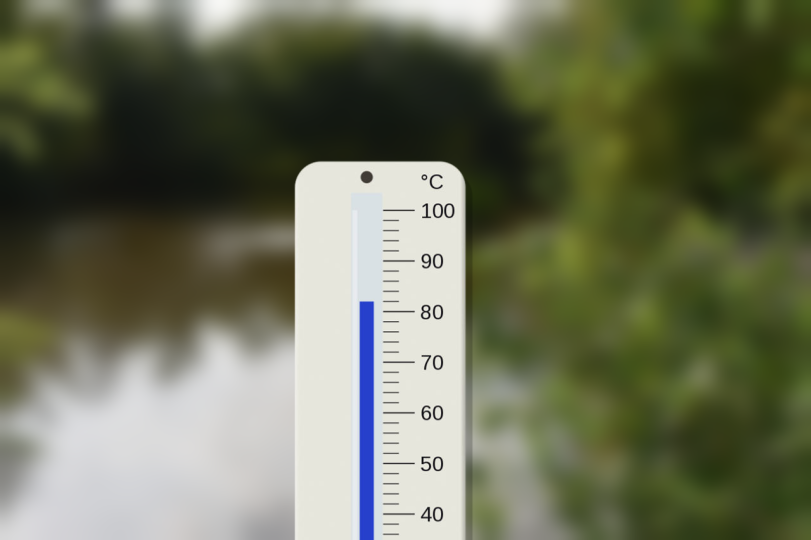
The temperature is 82 °C
